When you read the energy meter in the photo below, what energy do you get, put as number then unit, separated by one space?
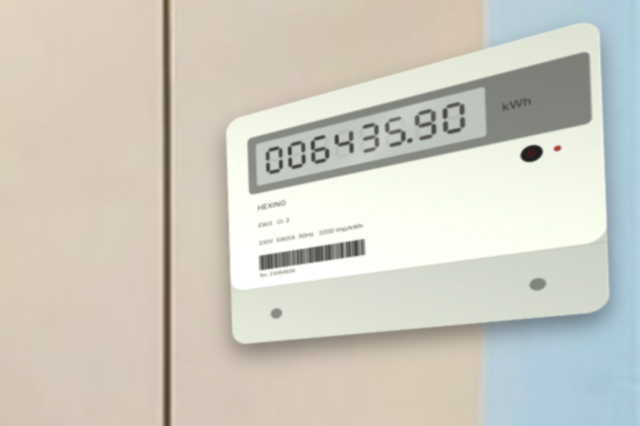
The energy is 6435.90 kWh
